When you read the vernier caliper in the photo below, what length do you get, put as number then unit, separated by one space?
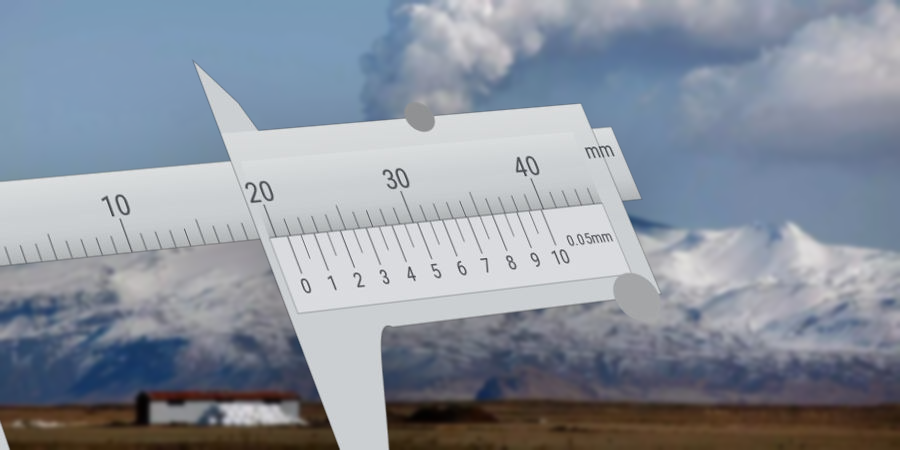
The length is 20.8 mm
